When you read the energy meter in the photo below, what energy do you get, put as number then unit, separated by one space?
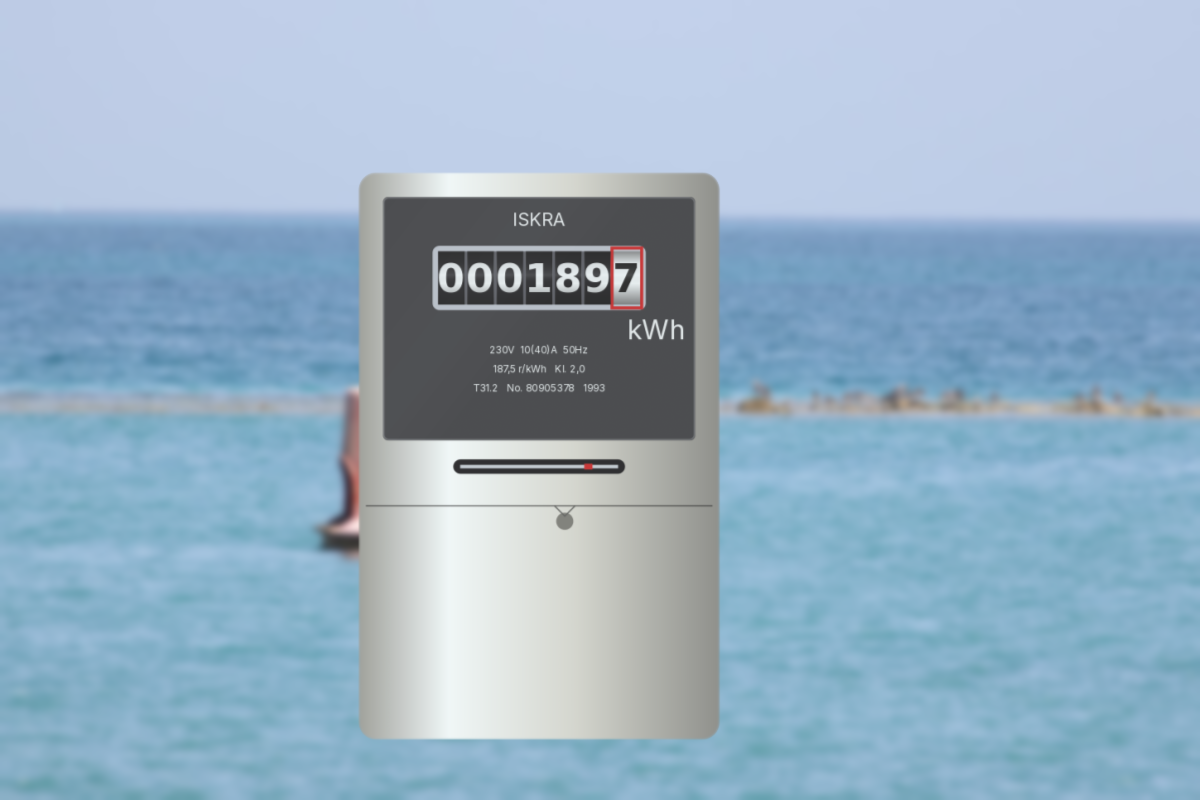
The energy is 189.7 kWh
